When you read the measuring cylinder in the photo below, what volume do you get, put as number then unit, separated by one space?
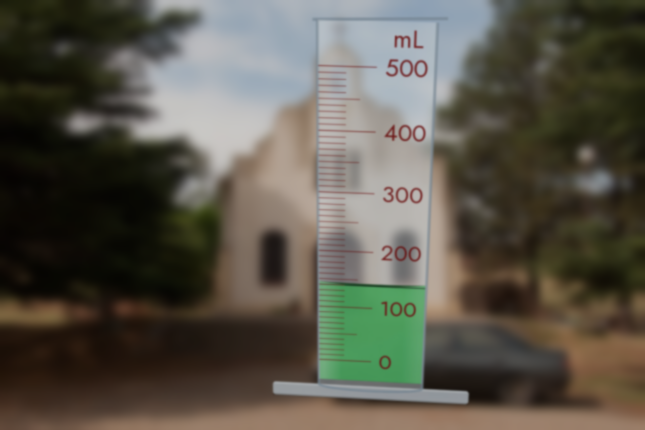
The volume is 140 mL
